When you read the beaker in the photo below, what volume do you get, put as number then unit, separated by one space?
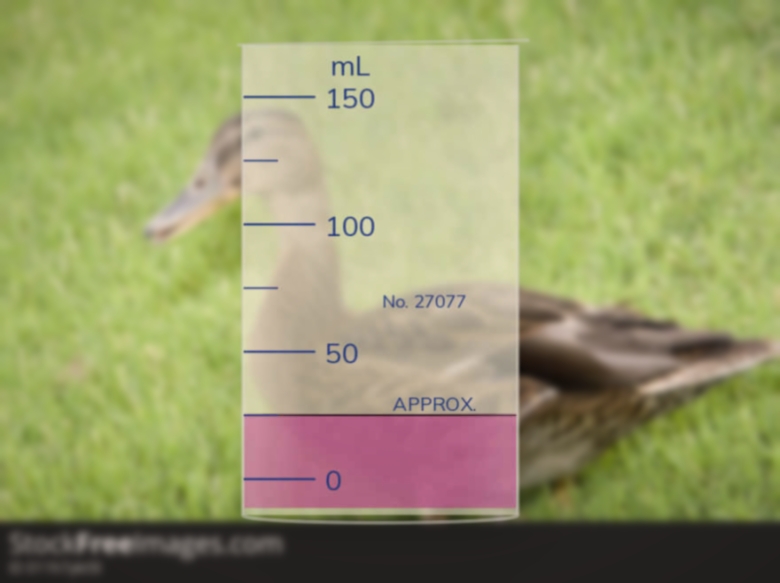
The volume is 25 mL
